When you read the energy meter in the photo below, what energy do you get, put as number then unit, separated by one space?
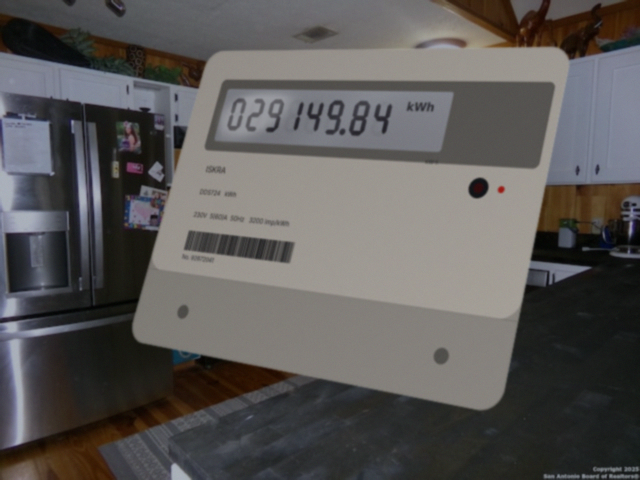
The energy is 29149.84 kWh
